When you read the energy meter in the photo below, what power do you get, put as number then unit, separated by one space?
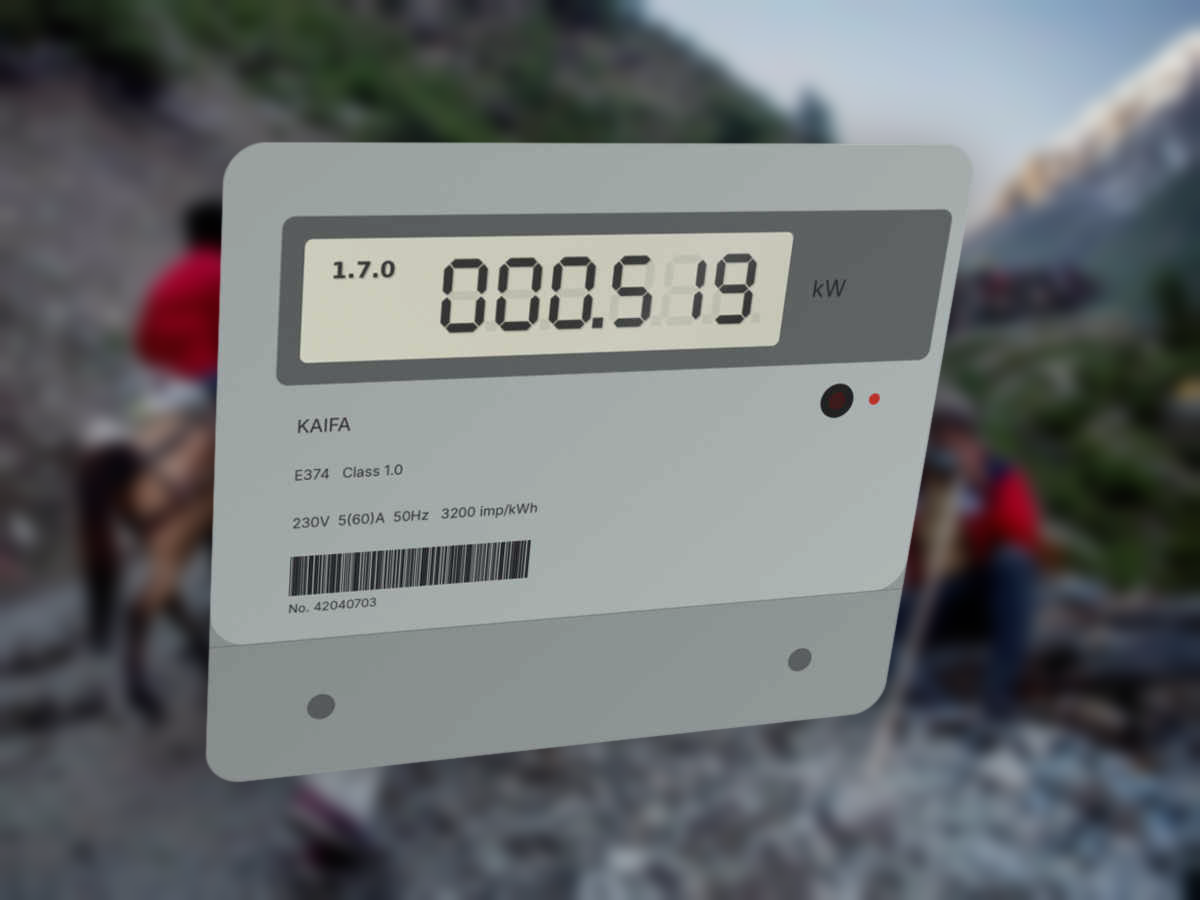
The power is 0.519 kW
